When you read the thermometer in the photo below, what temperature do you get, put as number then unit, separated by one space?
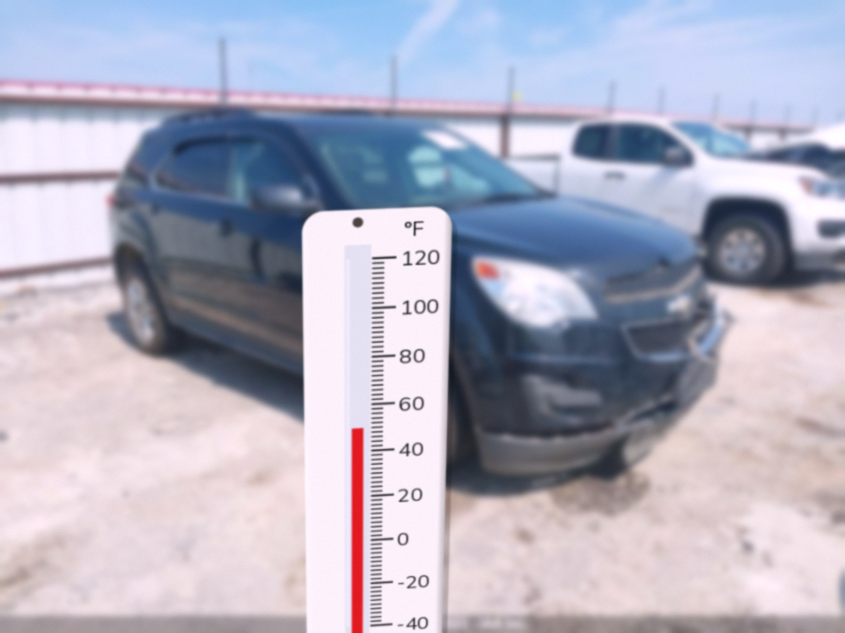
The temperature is 50 °F
